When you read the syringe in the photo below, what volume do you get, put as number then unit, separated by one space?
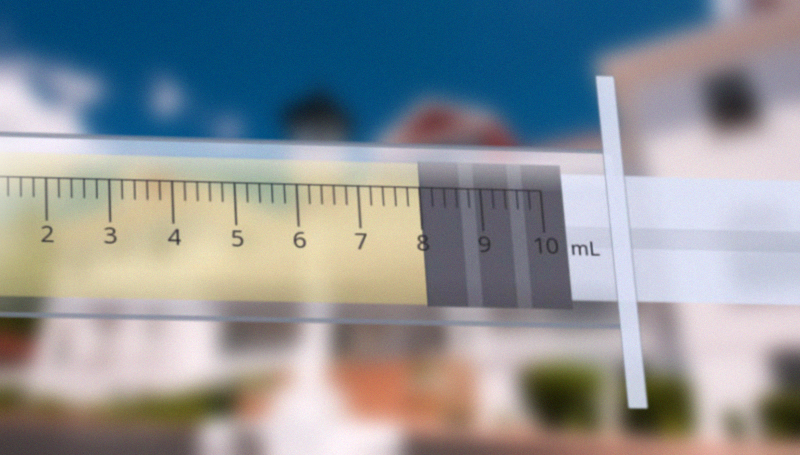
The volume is 8 mL
